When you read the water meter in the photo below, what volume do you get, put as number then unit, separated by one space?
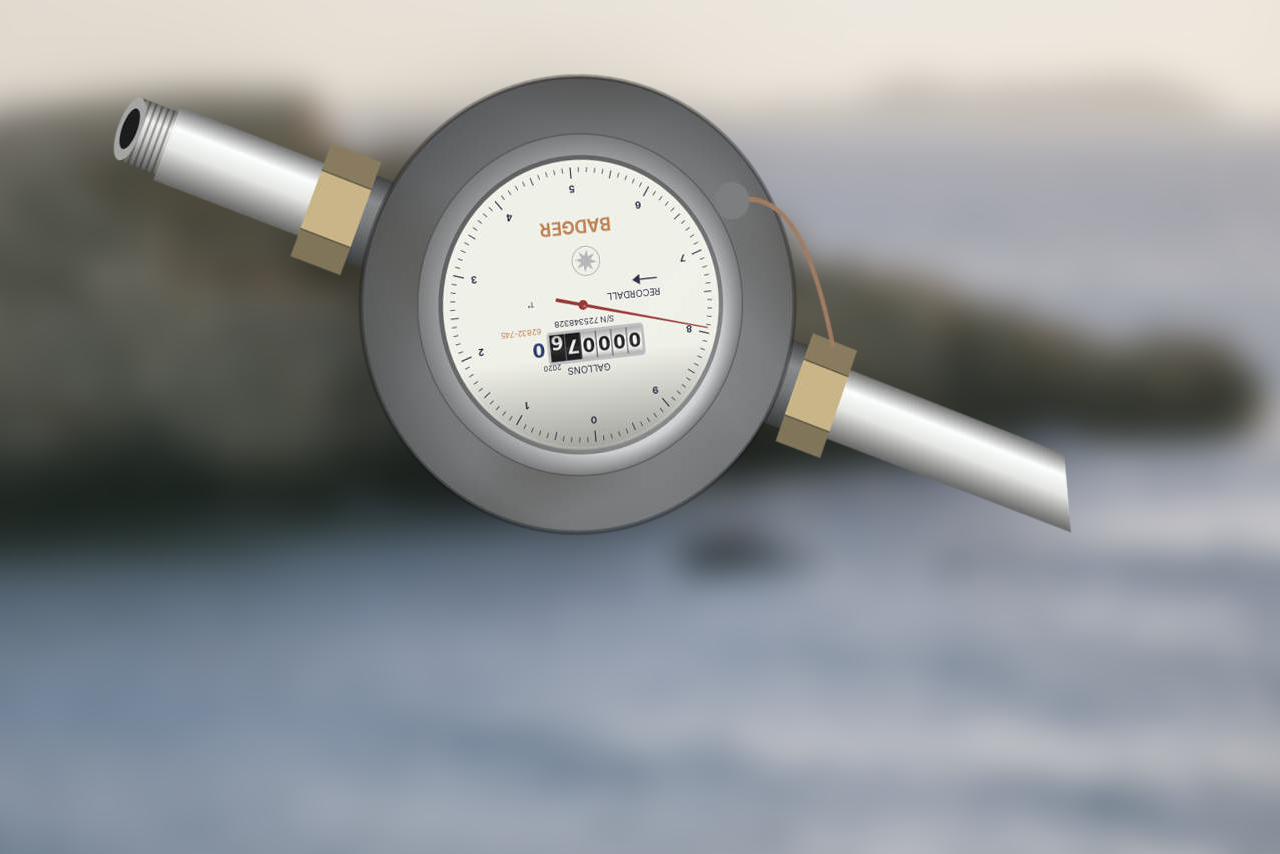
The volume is 757.9 gal
